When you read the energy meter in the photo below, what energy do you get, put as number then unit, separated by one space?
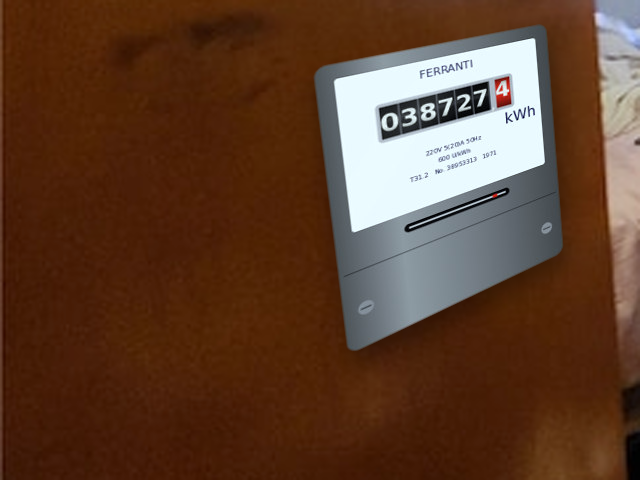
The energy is 38727.4 kWh
